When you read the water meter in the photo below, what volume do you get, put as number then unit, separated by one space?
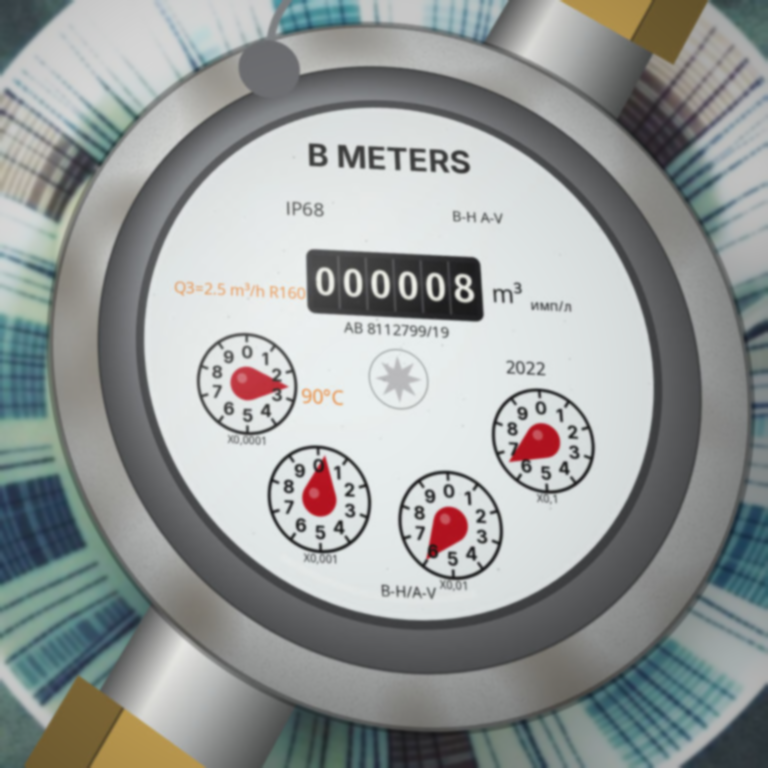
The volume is 8.6602 m³
